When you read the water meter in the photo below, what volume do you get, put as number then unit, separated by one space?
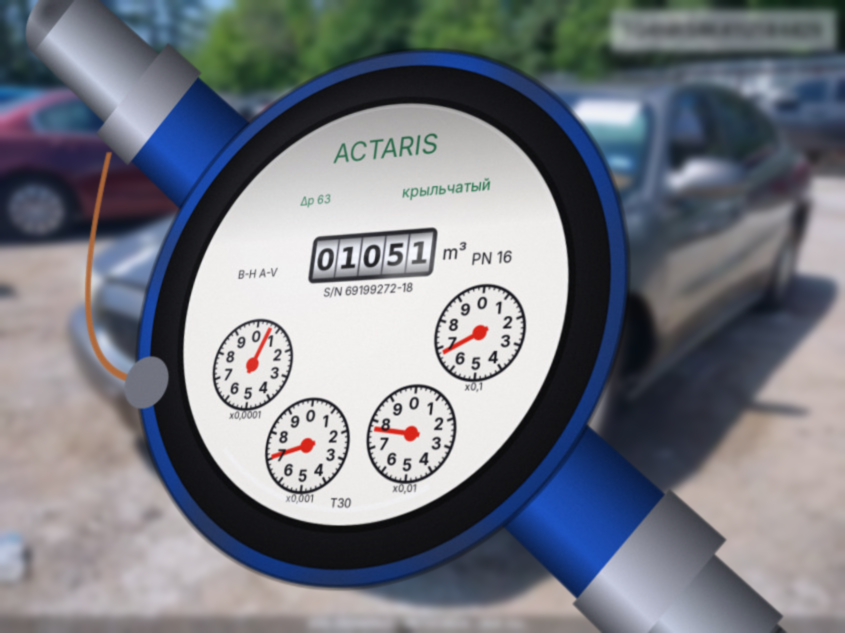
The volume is 1051.6770 m³
